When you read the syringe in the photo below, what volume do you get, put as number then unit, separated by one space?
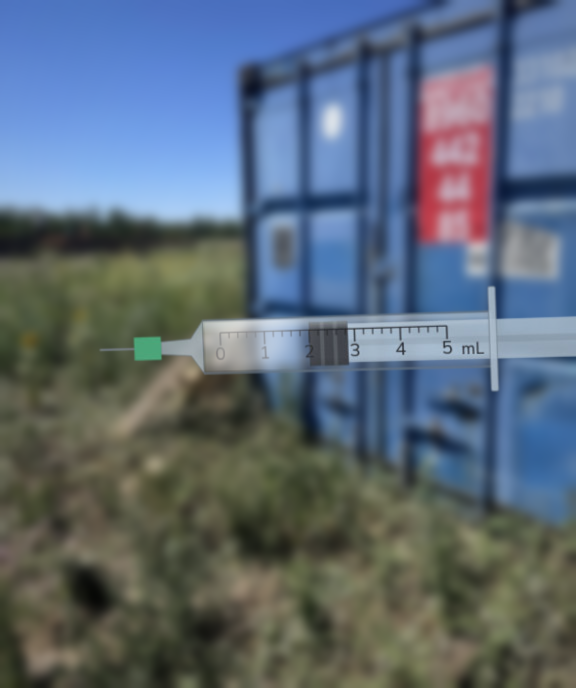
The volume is 2 mL
